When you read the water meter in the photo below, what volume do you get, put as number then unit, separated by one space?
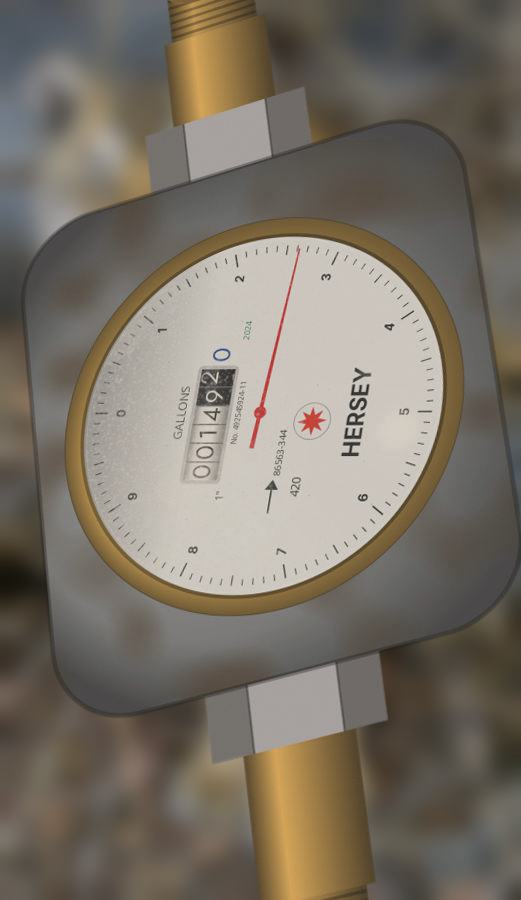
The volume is 14922.6 gal
